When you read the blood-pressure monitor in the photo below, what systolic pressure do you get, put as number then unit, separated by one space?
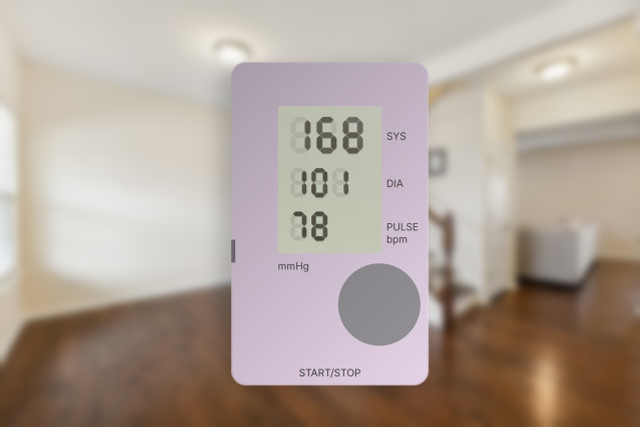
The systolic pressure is 168 mmHg
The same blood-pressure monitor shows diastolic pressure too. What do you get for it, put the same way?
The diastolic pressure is 101 mmHg
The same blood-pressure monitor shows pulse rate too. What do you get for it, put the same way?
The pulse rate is 78 bpm
